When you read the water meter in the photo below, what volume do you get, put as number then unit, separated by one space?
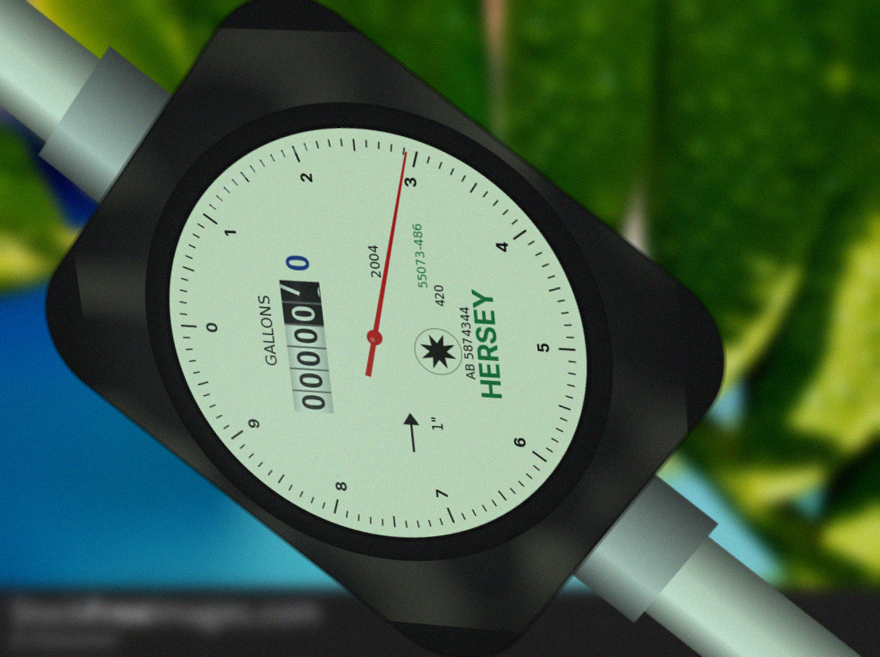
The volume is 72.9 gal
